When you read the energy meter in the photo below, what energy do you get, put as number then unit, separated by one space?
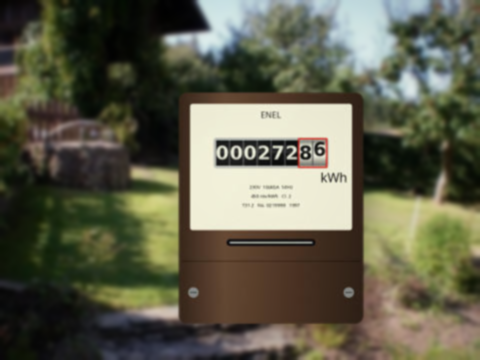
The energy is 272.86 kWh
